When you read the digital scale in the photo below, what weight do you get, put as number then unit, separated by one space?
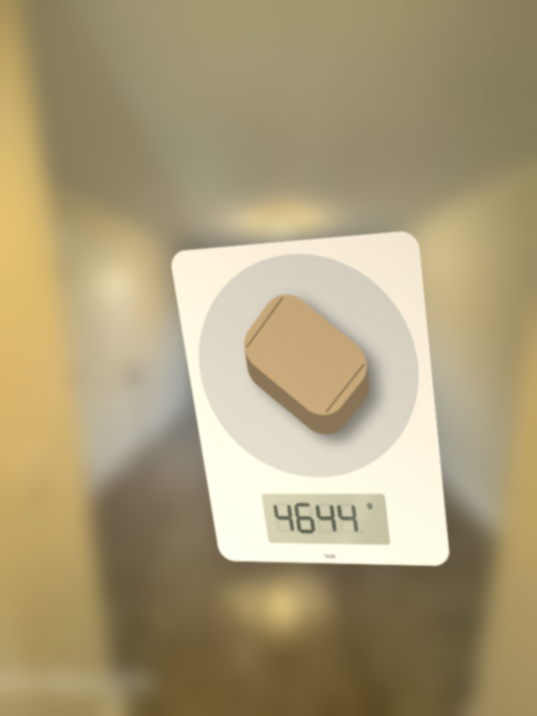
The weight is 4644 g
